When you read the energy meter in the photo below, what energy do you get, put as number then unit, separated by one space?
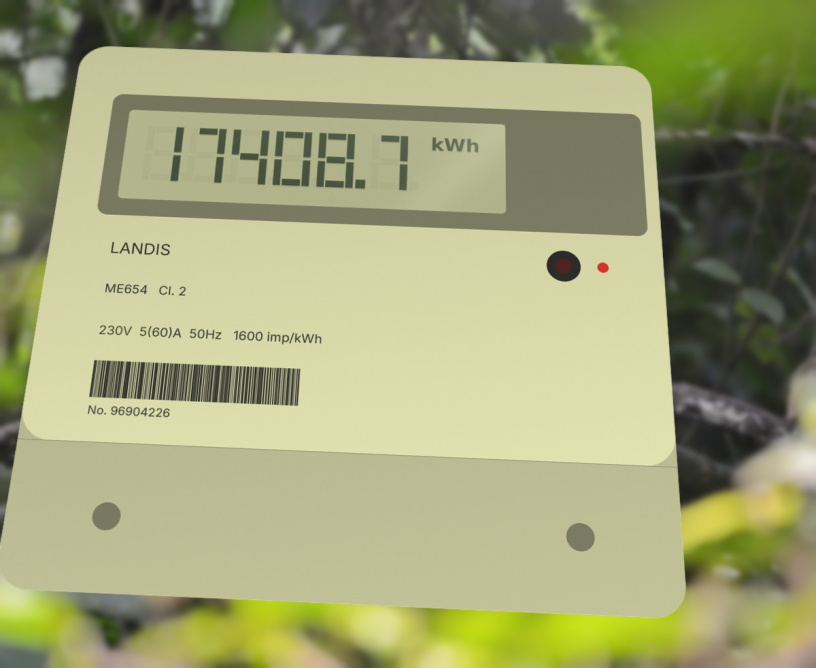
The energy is 17408.7 kWh
